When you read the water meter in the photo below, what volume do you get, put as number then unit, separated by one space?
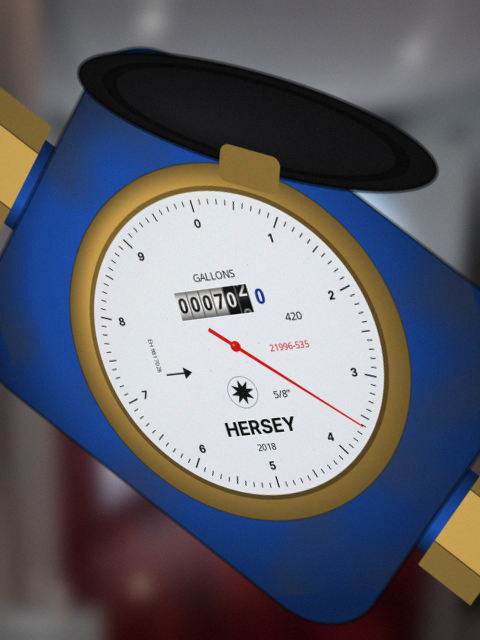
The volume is 7023.6 gal
